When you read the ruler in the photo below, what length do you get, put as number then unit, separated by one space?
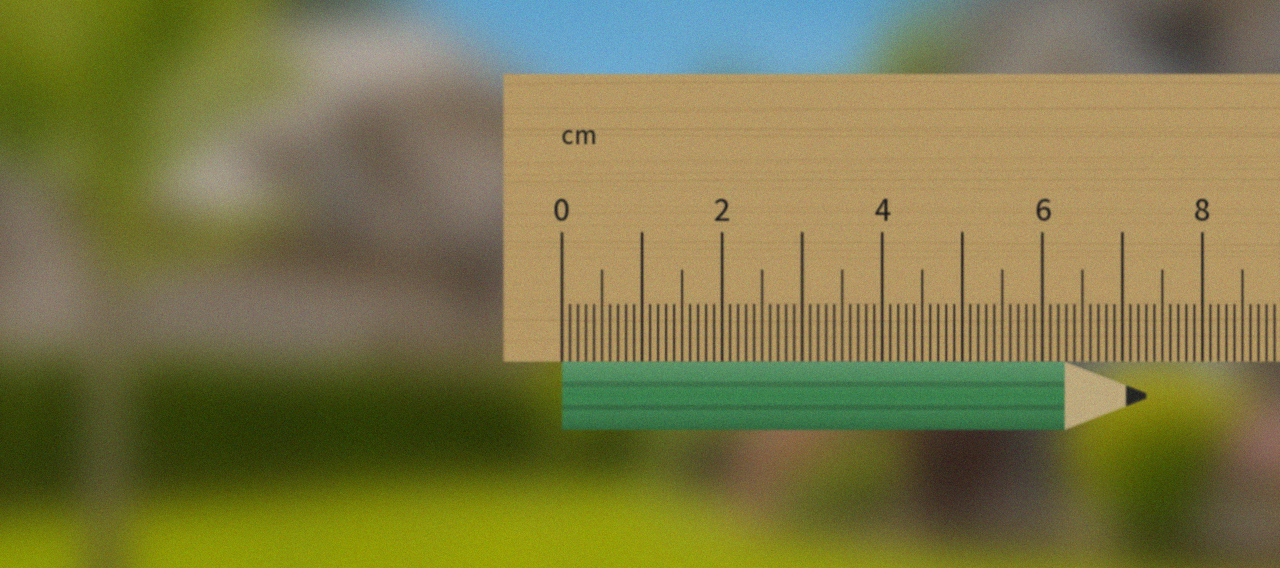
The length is 7.3 cm
